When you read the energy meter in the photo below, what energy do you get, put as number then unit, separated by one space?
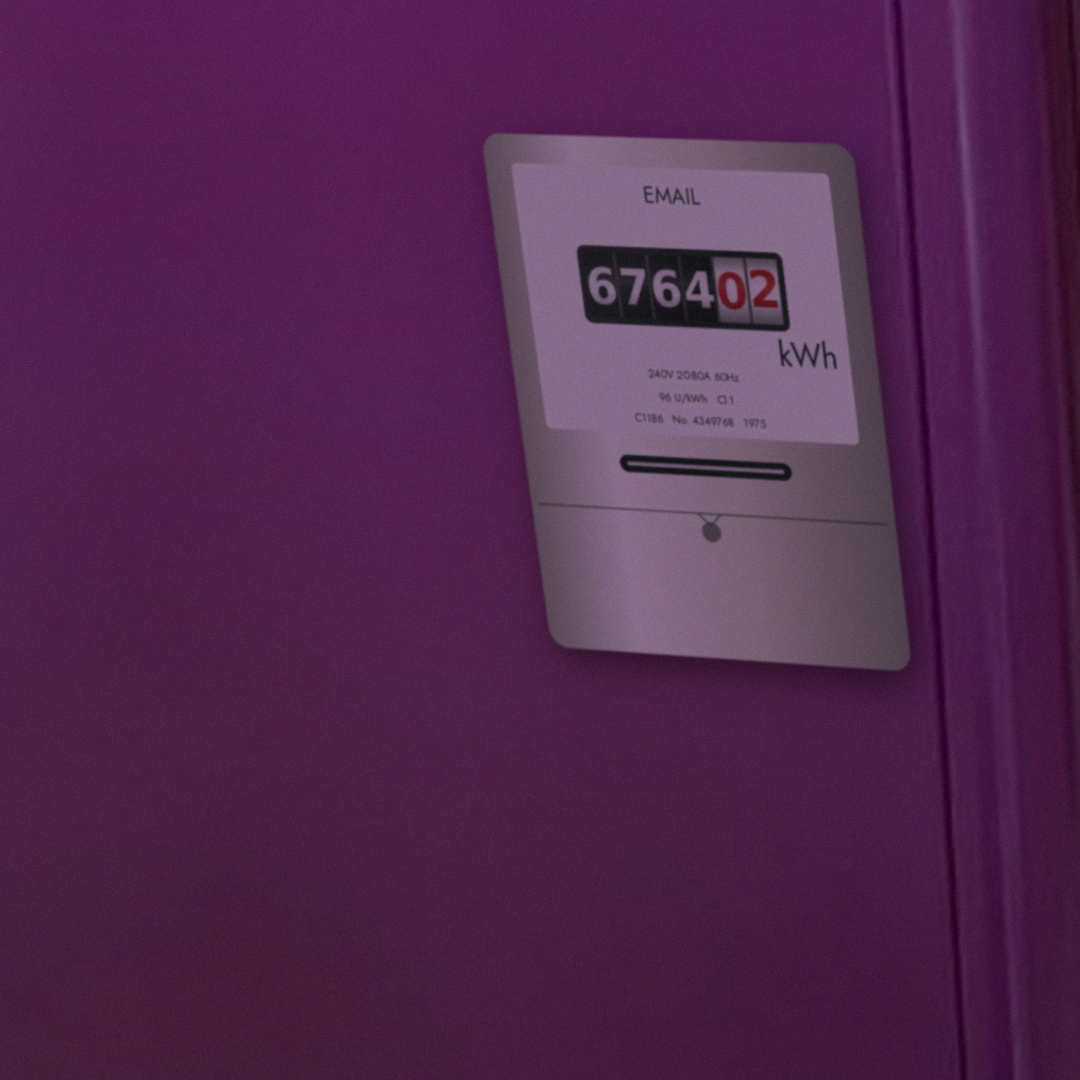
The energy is 6764.02 kWh
